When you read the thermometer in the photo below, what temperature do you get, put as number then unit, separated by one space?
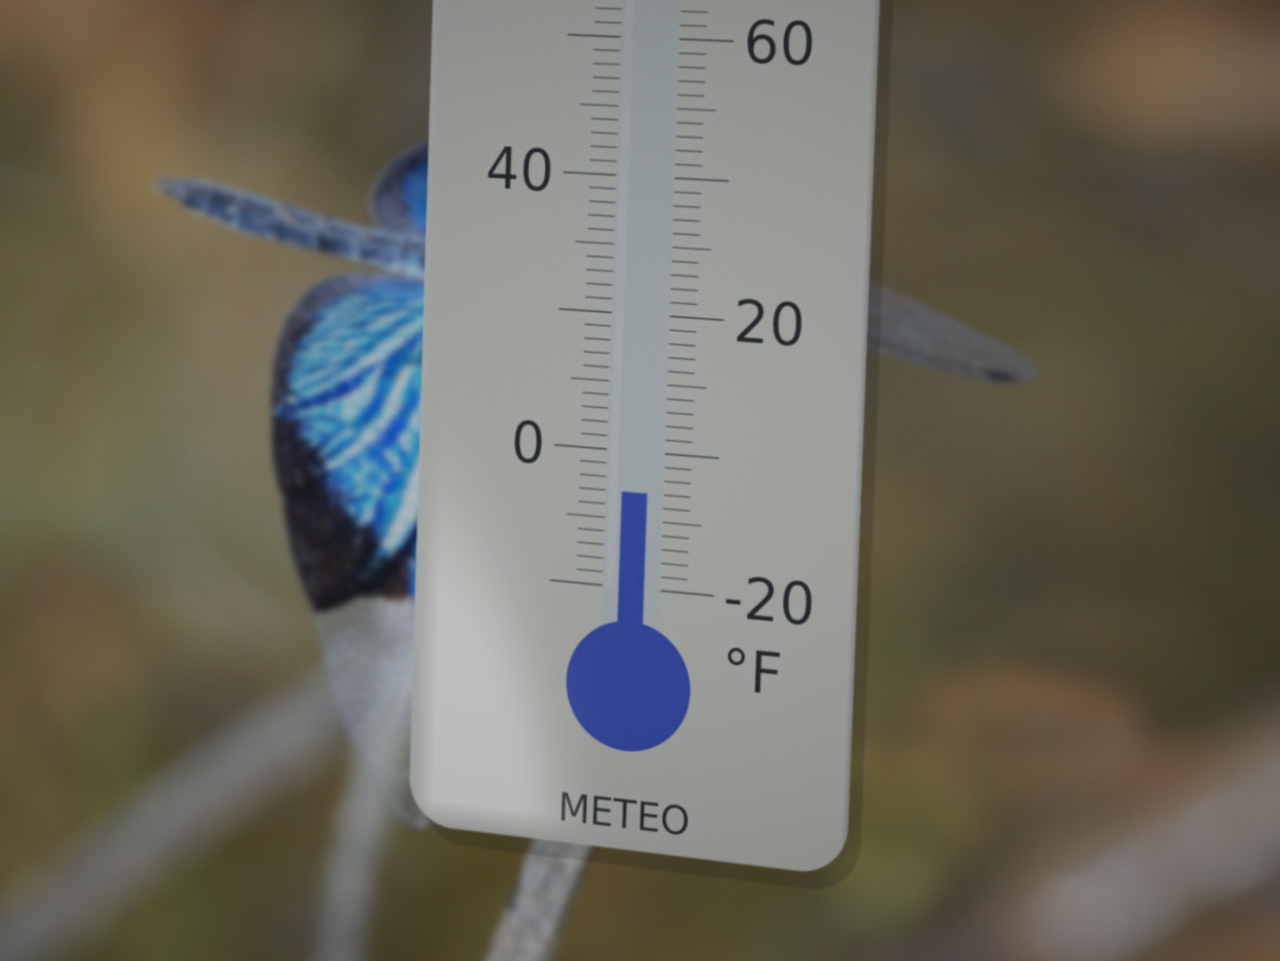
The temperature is -6 °F
